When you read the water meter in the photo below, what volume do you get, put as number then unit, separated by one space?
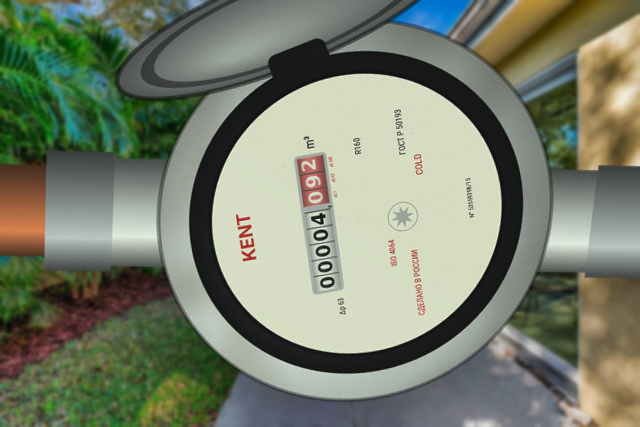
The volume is 4.092 m³
